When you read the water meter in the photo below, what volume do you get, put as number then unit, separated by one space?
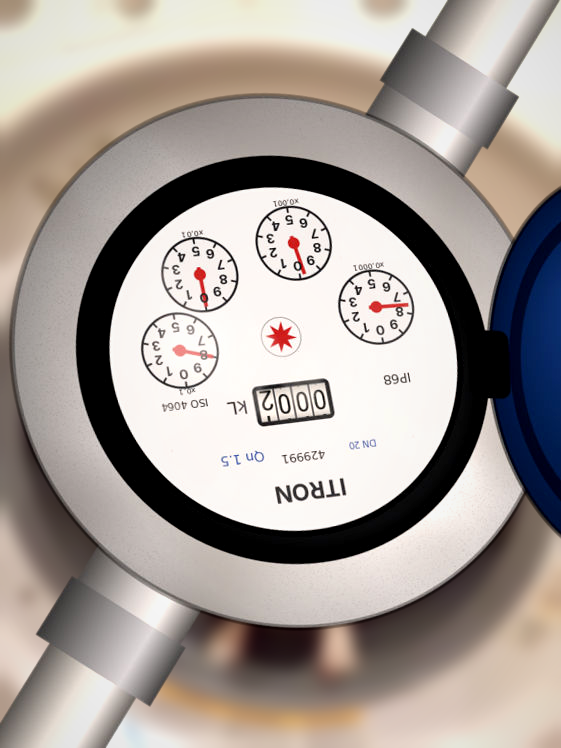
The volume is 1.7997 kL
